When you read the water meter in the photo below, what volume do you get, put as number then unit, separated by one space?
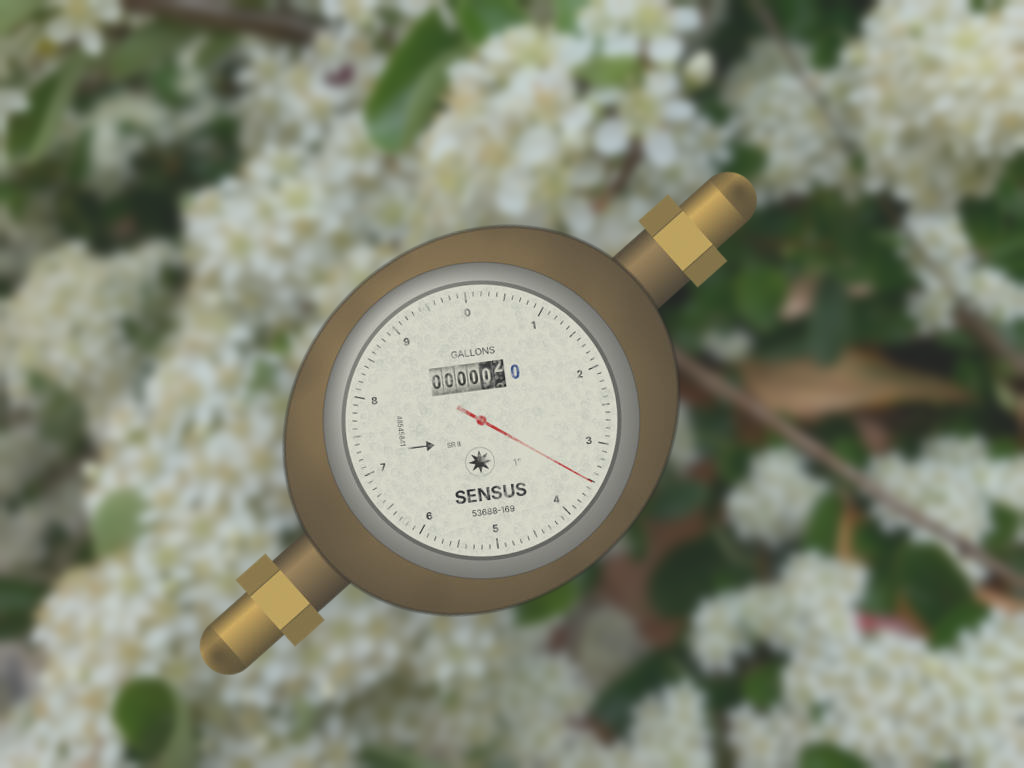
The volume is 23.5 gal
